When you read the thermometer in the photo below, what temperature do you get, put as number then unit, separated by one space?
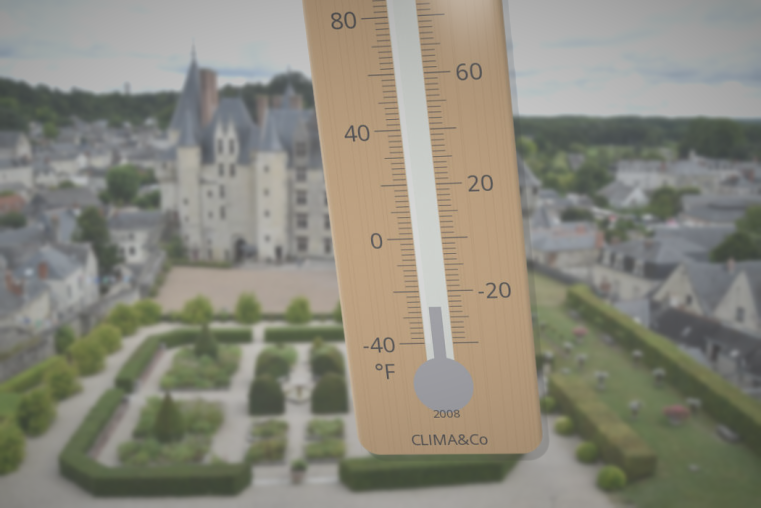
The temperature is -26 °F
